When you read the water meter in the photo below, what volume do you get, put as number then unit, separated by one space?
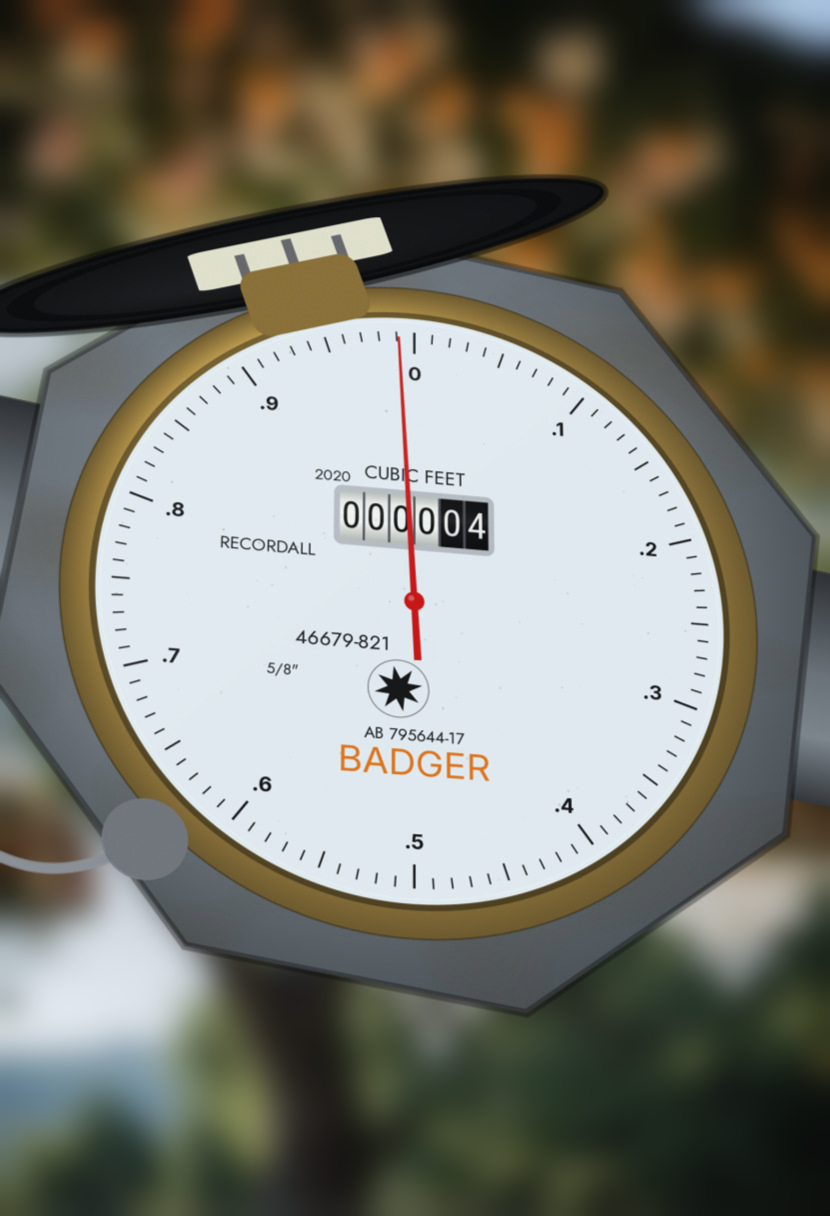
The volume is 3.99 ft³
